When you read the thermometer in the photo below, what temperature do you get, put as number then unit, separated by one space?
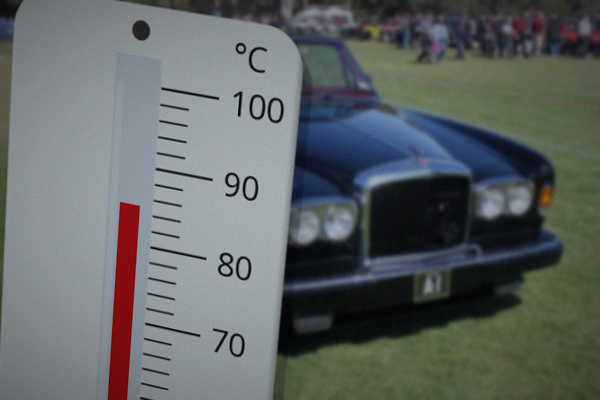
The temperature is 85 °C
